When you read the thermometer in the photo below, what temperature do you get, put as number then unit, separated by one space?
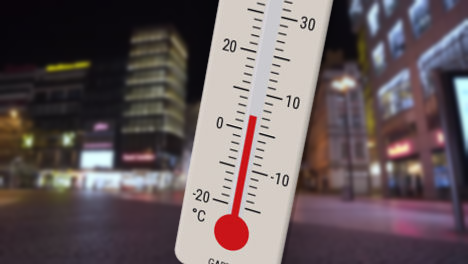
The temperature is 4 °C
